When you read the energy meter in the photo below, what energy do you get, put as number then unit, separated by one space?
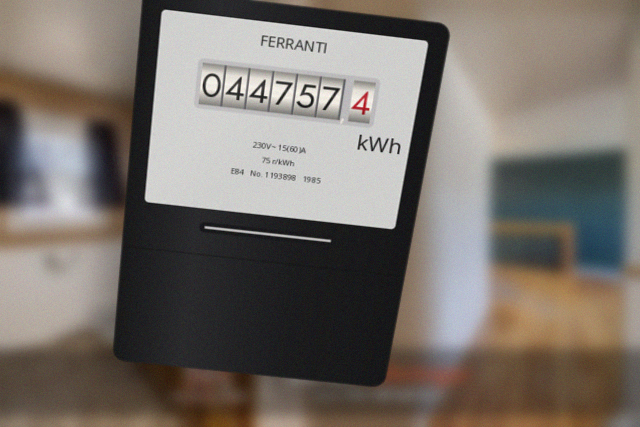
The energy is 44757.4 kWh
